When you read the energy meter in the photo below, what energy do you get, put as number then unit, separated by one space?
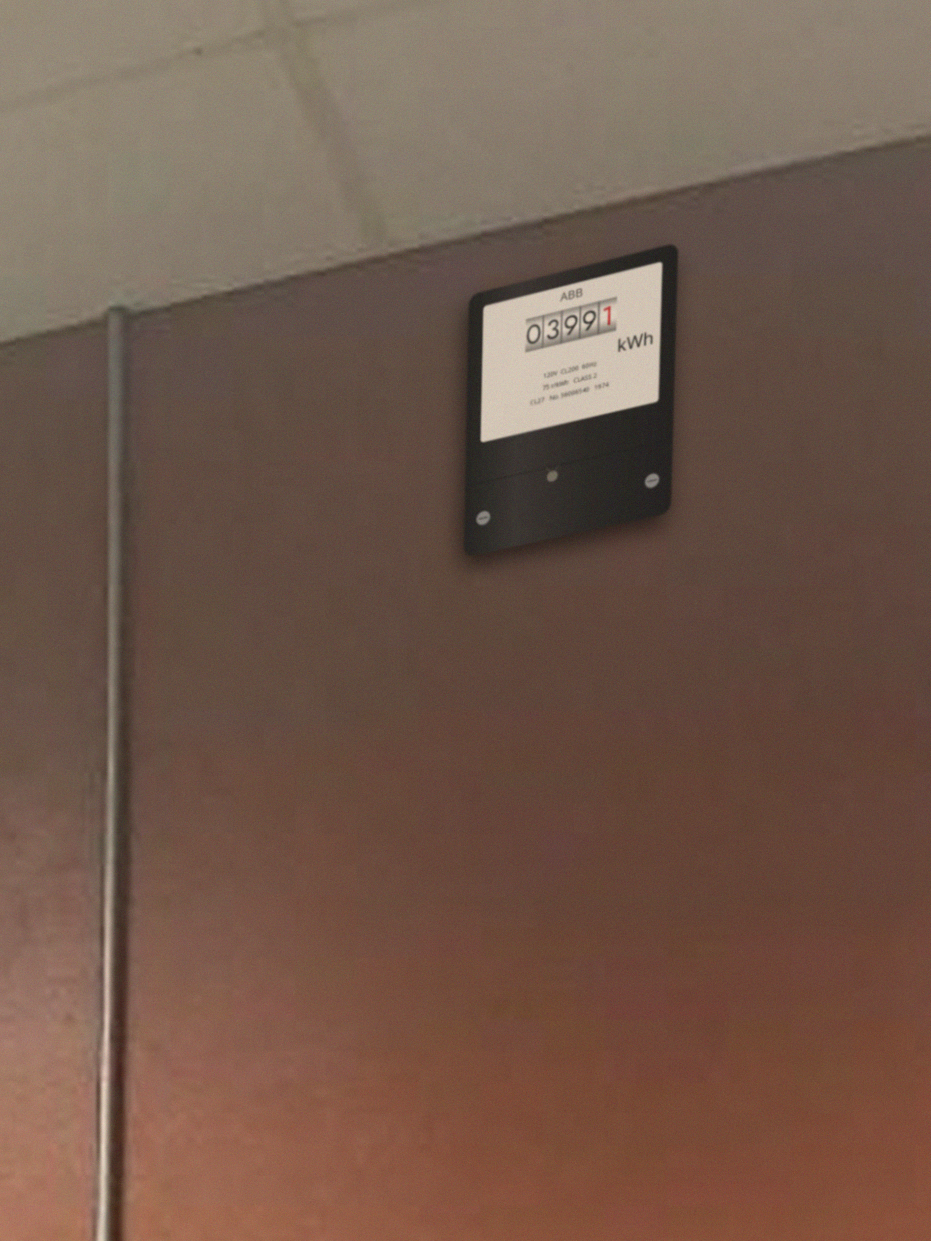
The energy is 399.1 kWh
